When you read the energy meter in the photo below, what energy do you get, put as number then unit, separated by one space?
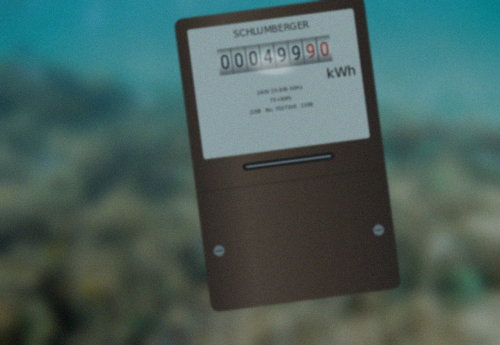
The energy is 499.90 kWh
